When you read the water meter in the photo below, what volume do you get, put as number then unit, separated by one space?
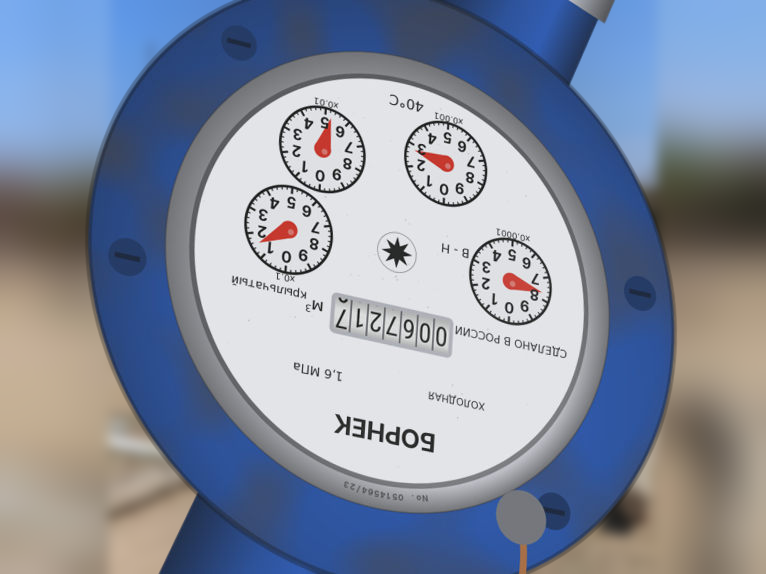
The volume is 67217.1527 m³
